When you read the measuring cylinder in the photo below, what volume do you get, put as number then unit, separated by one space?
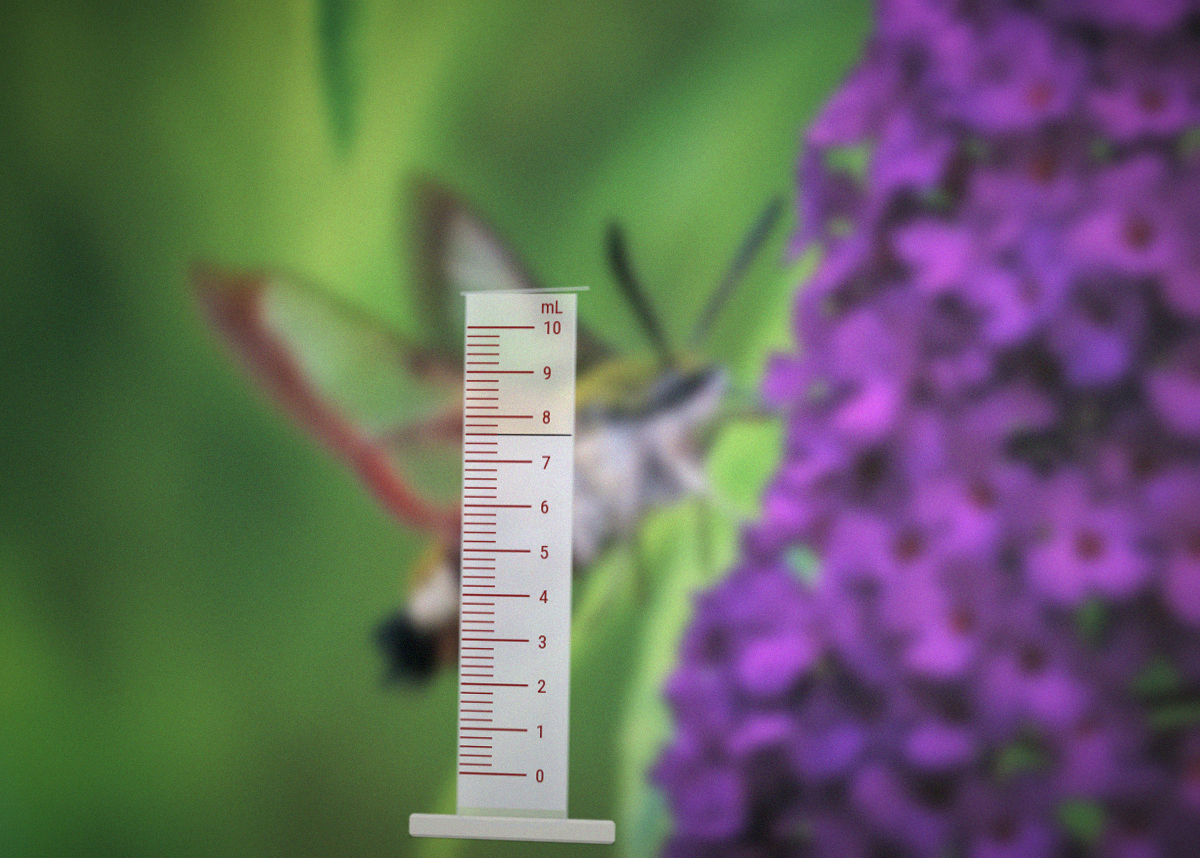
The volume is 7.6 mL
